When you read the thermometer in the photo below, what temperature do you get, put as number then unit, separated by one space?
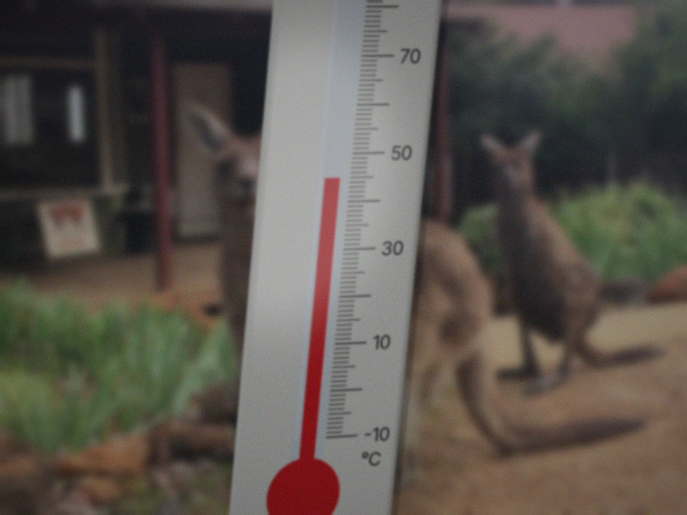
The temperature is 45 °C
